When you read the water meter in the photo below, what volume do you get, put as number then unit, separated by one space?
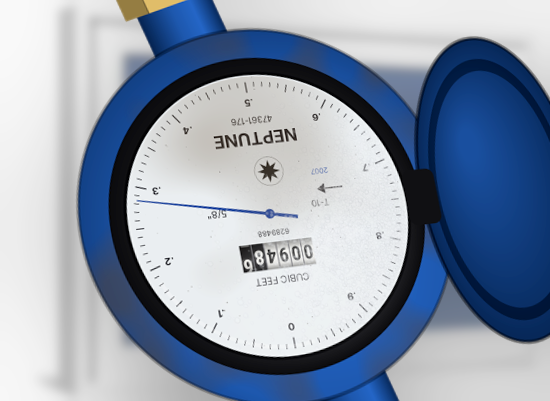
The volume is 9486.28 ft³
